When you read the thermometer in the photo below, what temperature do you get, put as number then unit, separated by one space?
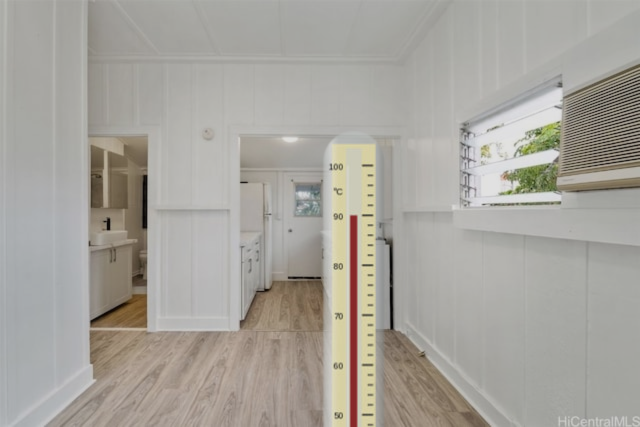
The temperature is 90 °C
